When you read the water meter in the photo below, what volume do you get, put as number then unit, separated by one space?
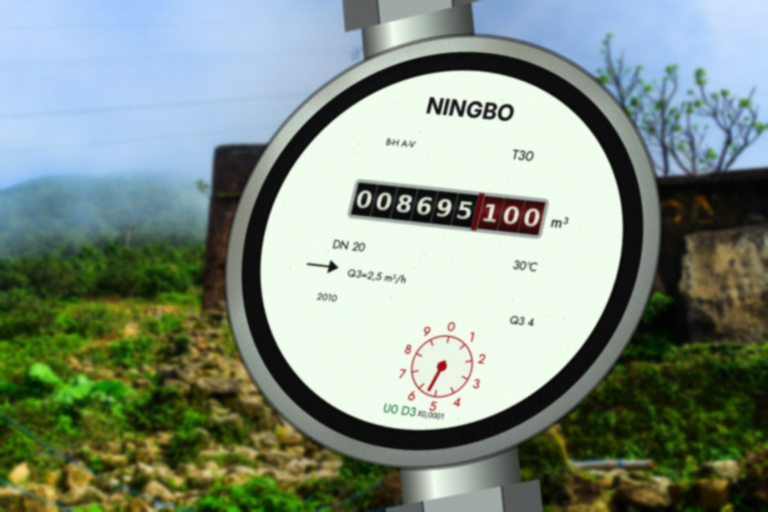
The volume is 8695.1005 m³
